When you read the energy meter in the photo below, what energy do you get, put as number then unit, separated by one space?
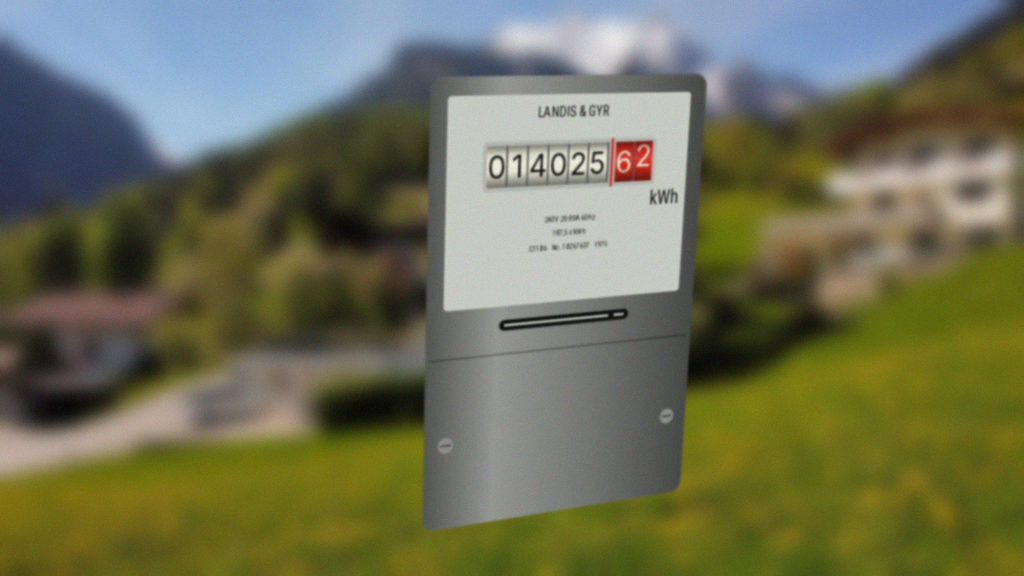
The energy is 14025.62 kWh
